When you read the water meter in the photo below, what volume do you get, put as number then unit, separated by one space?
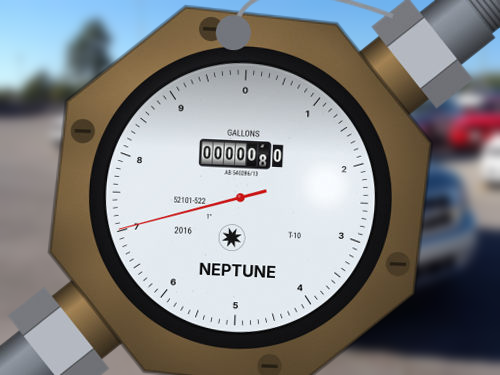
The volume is 77.0 gal
